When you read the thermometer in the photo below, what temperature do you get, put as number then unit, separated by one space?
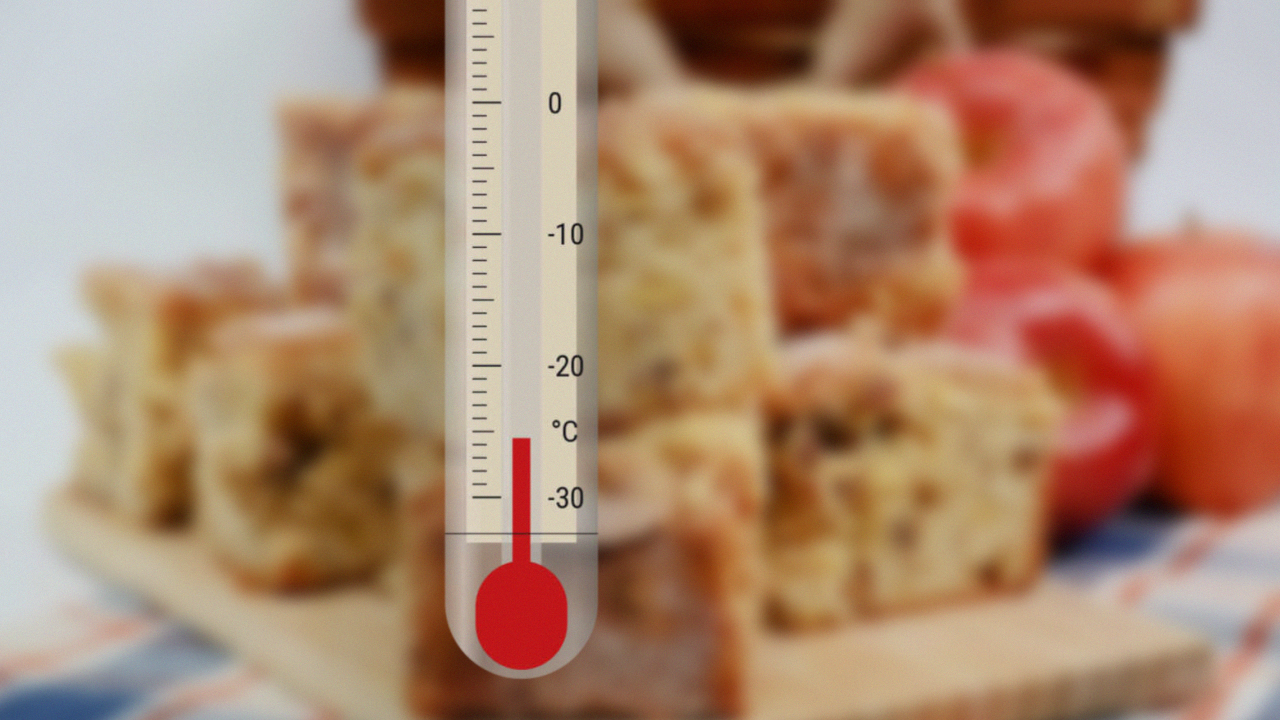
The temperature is -25.5 °C
